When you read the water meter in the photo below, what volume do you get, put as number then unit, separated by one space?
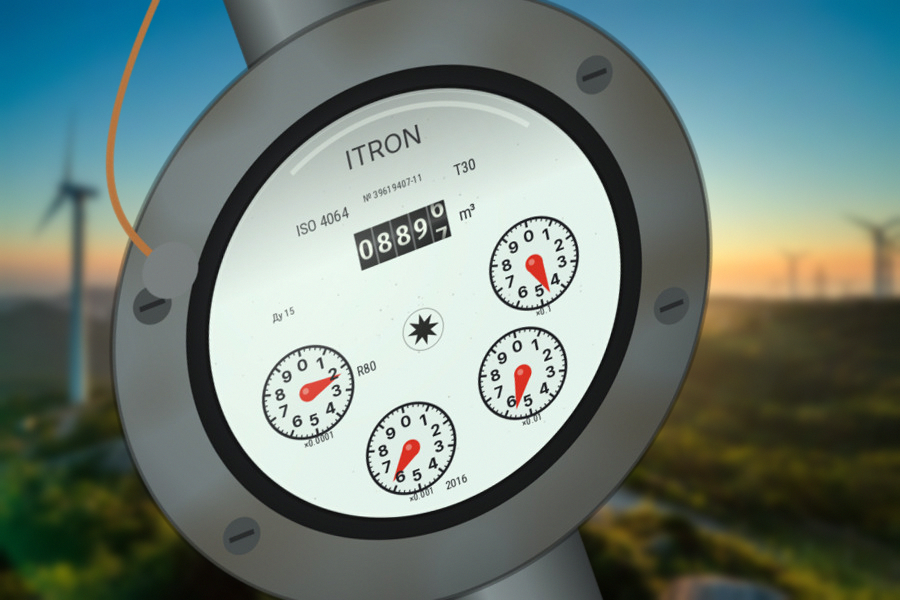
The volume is 8896.4562 m³
